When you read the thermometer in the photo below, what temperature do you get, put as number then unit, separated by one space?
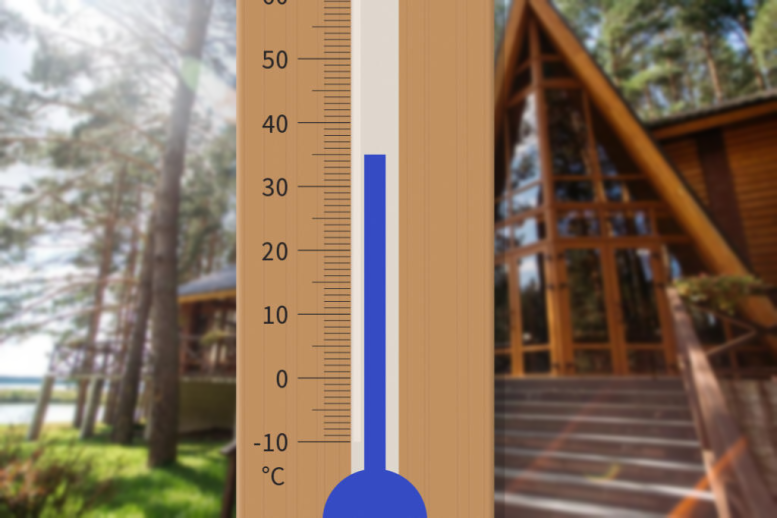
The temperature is 35 °C
